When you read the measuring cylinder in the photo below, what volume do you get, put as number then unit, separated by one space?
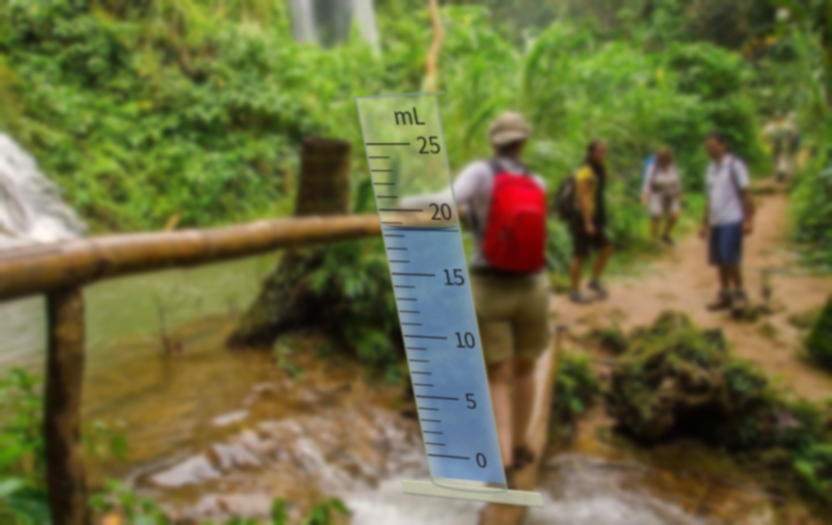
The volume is 18.5 mL
